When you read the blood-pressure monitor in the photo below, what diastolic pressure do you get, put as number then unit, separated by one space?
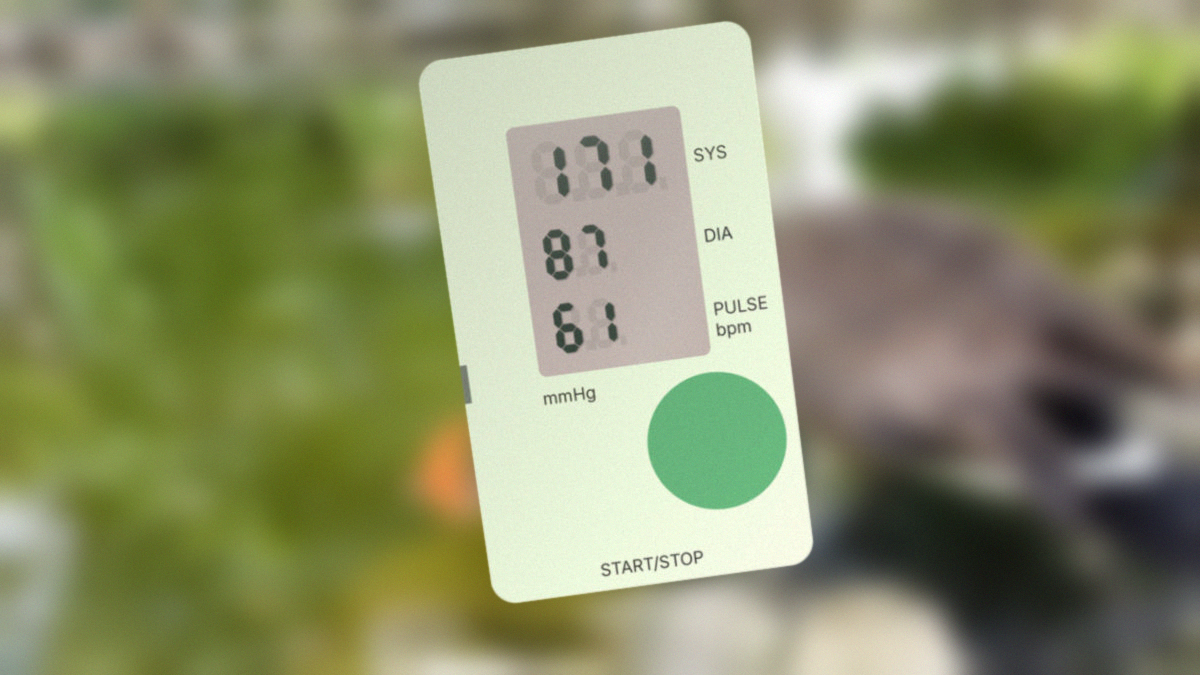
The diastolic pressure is 87 mmHg
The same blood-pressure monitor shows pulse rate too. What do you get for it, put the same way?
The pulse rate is 61 bpm
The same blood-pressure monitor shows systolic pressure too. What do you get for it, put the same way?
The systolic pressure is 171 mmHg
